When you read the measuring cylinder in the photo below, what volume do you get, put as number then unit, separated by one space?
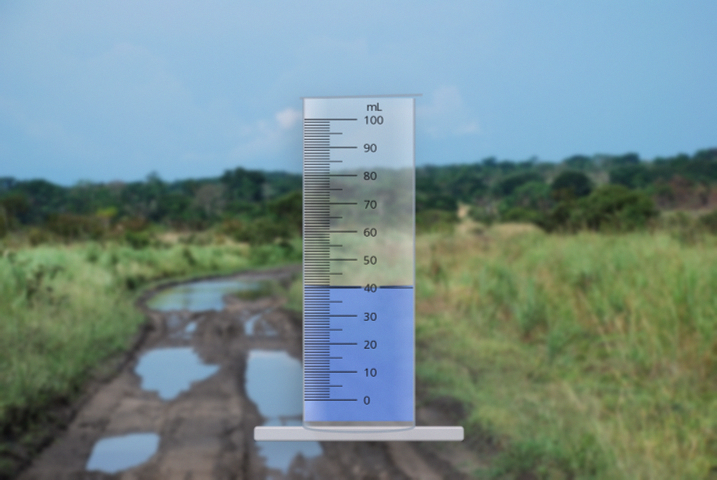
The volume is 40 mL
